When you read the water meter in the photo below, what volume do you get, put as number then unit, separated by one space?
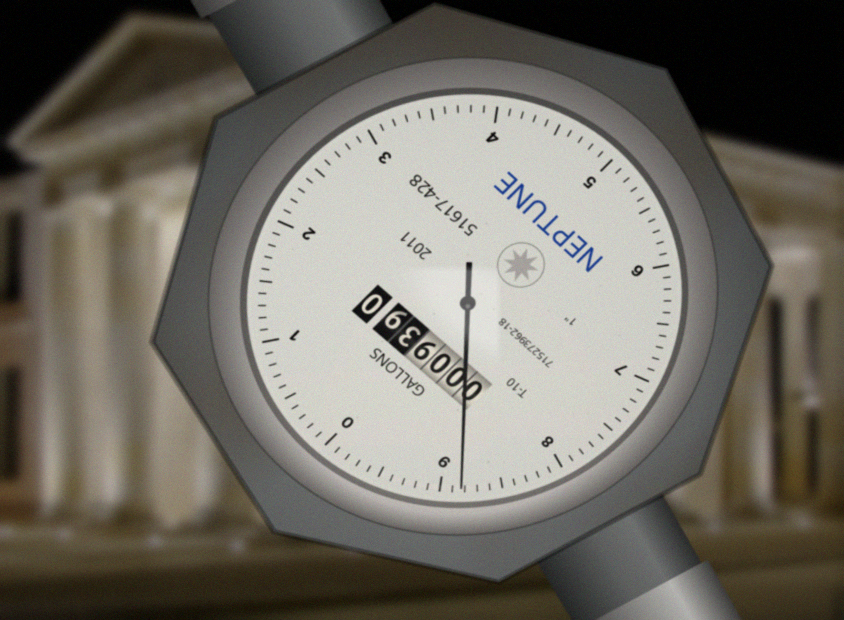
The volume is 9388.8 gal
